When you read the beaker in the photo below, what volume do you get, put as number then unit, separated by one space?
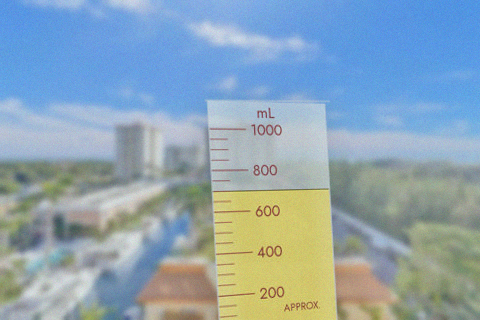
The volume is 700 mL
